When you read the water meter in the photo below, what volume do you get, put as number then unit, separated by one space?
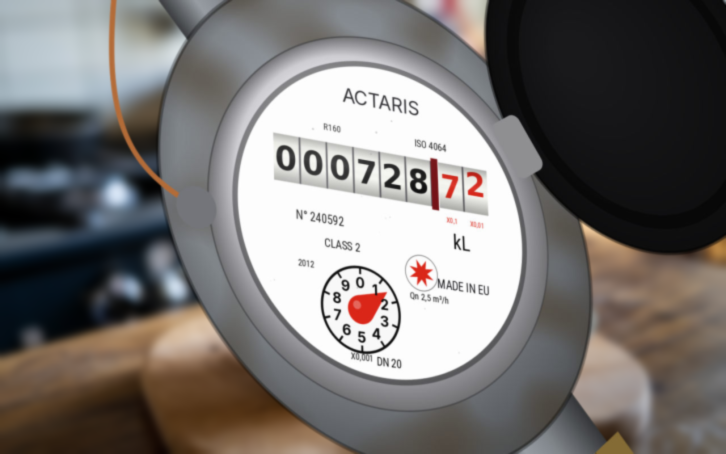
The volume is 728.721 kL
